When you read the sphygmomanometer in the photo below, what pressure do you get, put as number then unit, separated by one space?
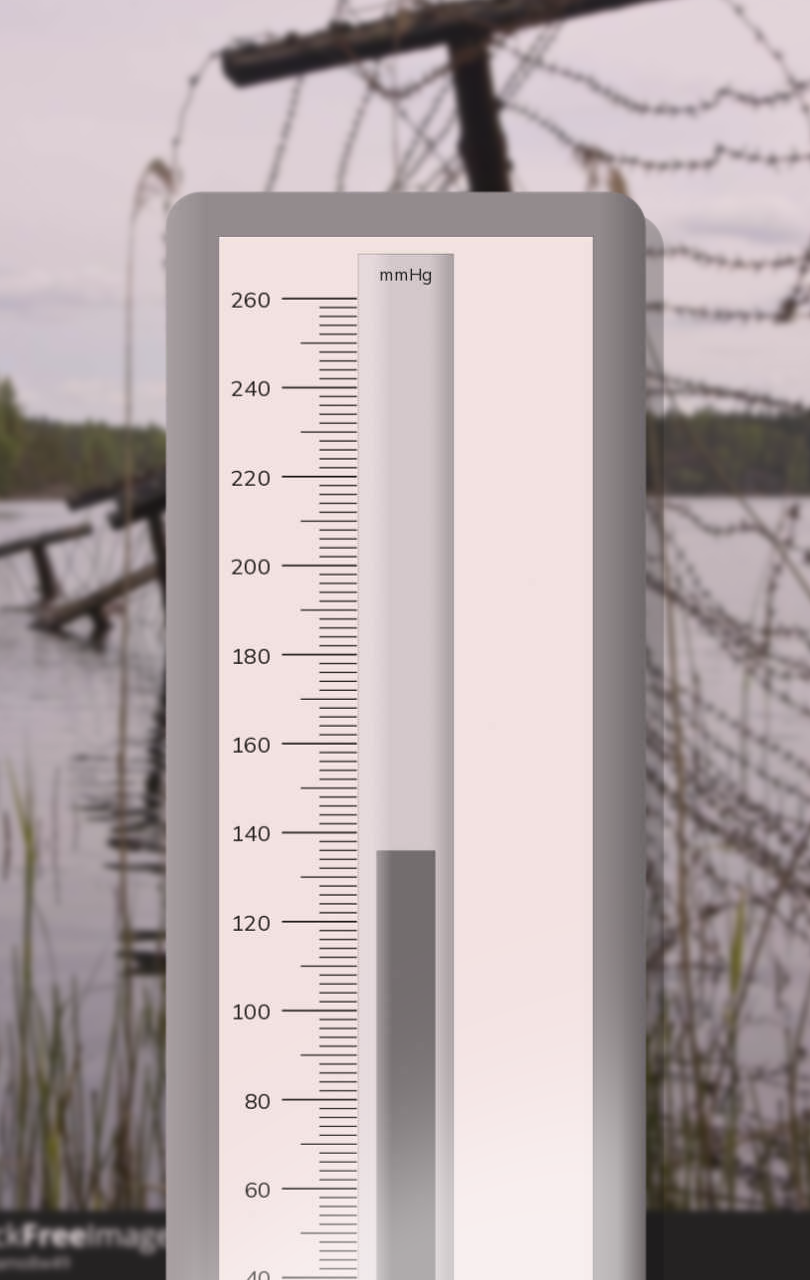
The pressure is 136 mmHg
